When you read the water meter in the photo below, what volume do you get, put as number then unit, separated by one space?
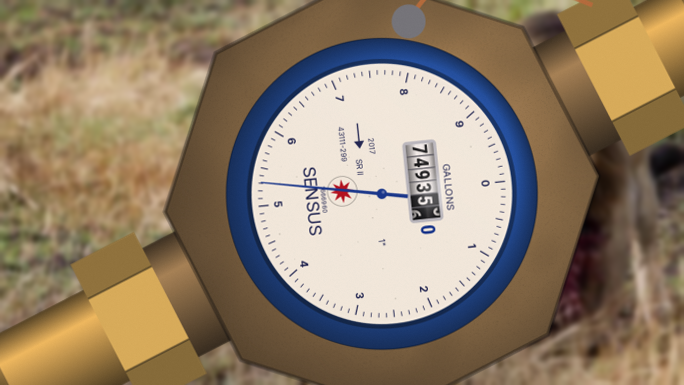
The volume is 7493555.3 gal
